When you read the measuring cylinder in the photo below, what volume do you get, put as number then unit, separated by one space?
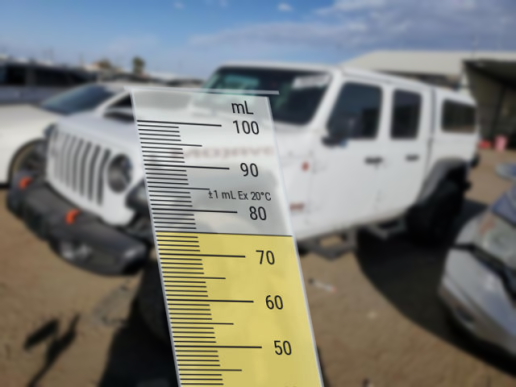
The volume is 75 mL
